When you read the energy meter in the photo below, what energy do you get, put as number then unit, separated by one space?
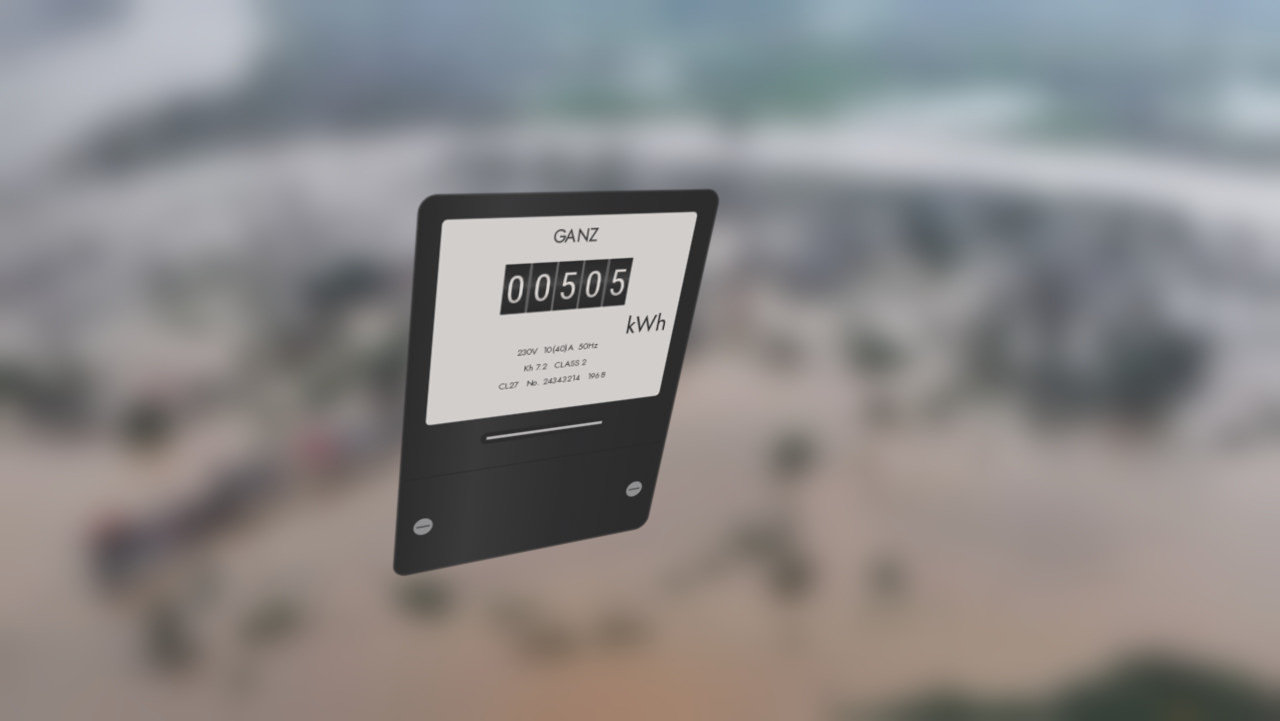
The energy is 505 kWh
